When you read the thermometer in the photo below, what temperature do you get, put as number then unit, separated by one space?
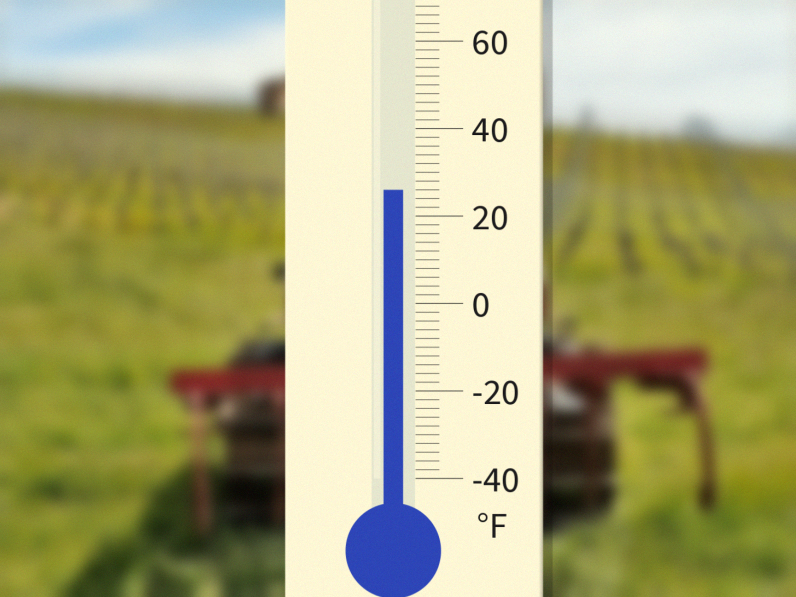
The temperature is 26 °F
